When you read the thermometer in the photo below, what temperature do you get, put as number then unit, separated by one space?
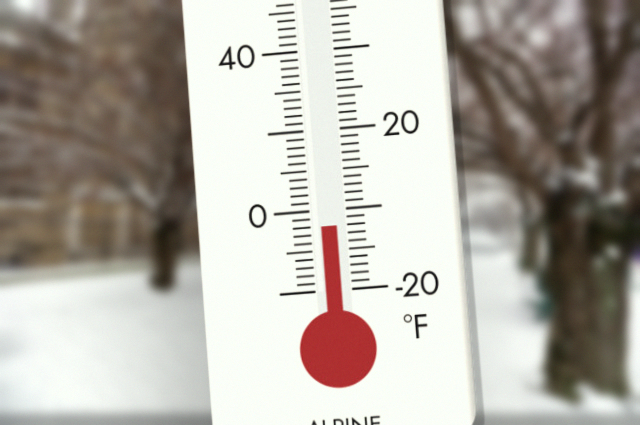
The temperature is -4 °F
